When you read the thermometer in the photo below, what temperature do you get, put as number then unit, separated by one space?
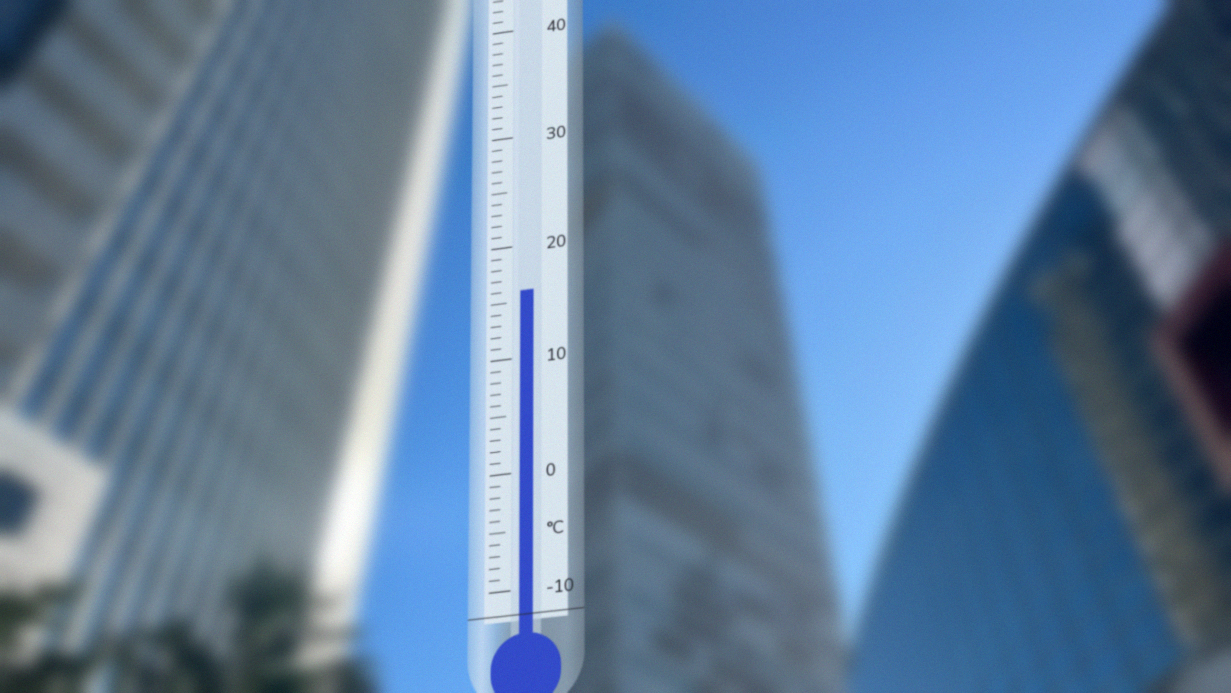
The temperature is 16 °C
